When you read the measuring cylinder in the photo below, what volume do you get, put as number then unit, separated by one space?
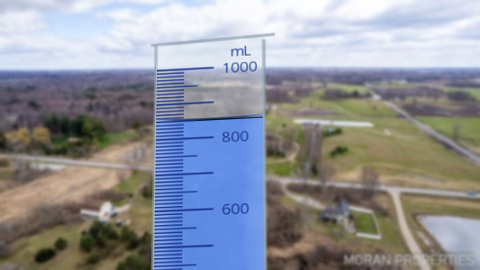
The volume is 850 mL
